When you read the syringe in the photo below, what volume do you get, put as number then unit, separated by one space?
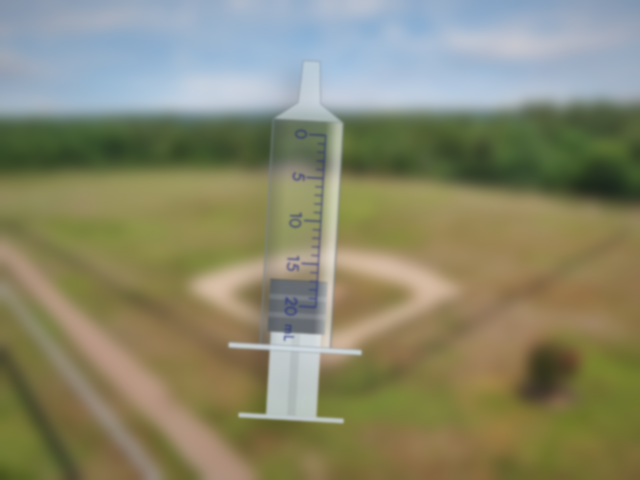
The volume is 17 mL
